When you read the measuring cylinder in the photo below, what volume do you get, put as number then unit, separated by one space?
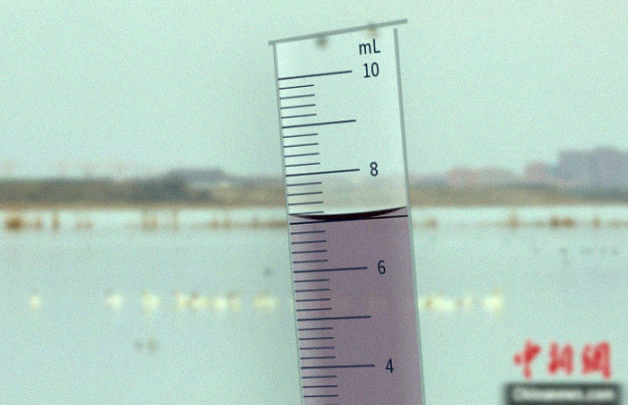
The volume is 7 mL
